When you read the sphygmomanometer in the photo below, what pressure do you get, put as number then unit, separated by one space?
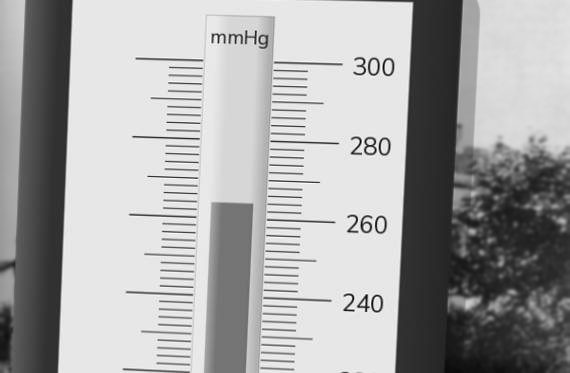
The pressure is 264 mmHg
